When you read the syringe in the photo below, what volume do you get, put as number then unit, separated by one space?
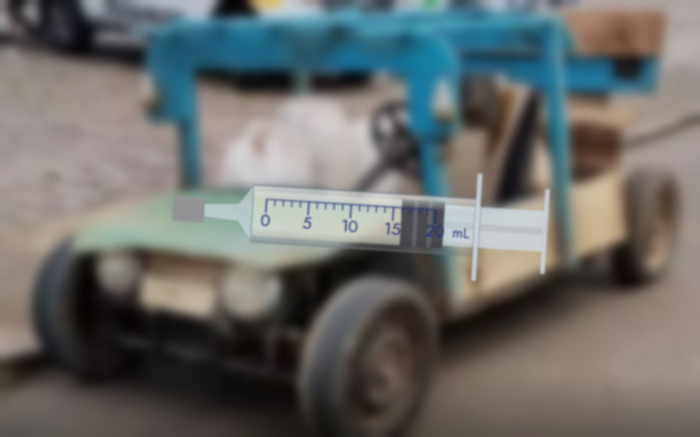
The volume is 16 mL
